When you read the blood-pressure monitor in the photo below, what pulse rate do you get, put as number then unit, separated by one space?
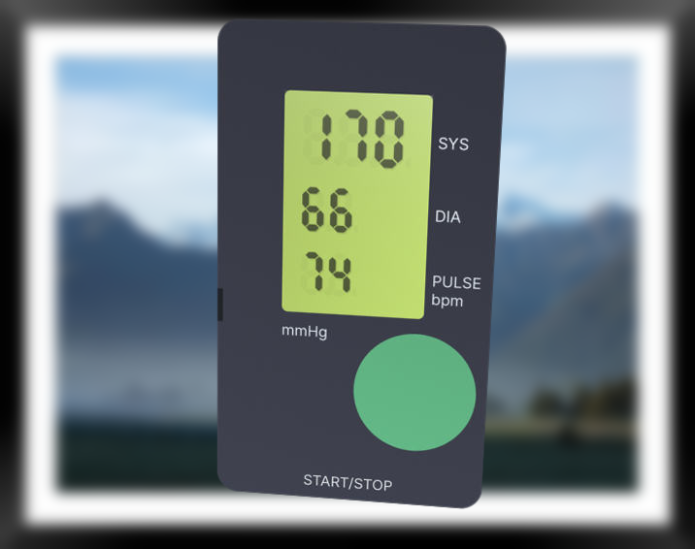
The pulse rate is 74 bpm
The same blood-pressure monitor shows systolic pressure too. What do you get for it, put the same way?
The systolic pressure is 170 mmHg
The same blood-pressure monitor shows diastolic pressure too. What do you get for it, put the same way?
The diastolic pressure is 66 mmHg
